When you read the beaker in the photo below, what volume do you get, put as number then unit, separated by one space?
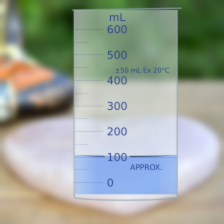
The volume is 100 mL
